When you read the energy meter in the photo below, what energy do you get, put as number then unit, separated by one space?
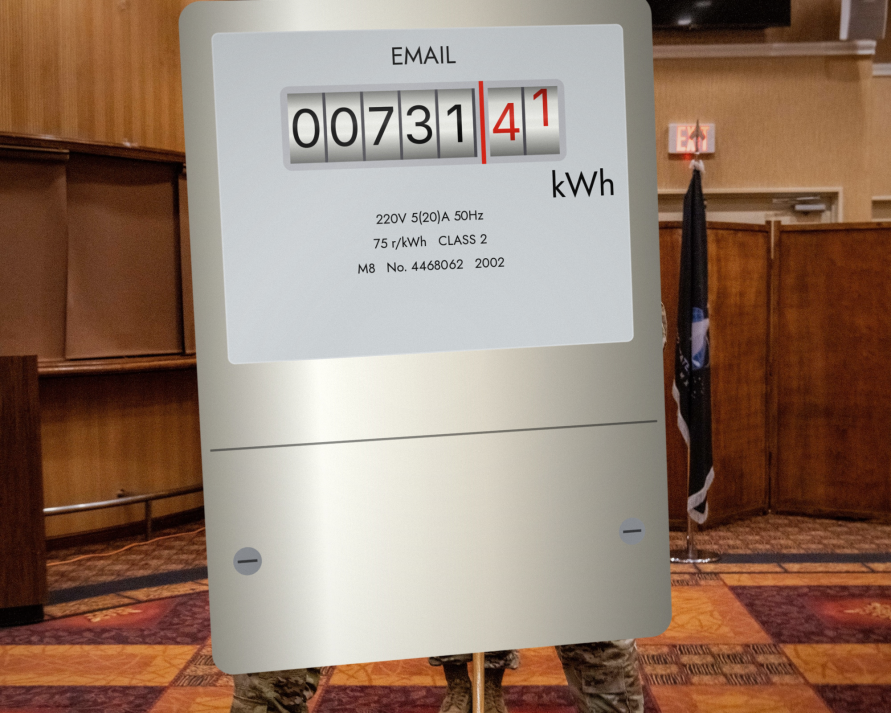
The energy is 731.41 kWh
